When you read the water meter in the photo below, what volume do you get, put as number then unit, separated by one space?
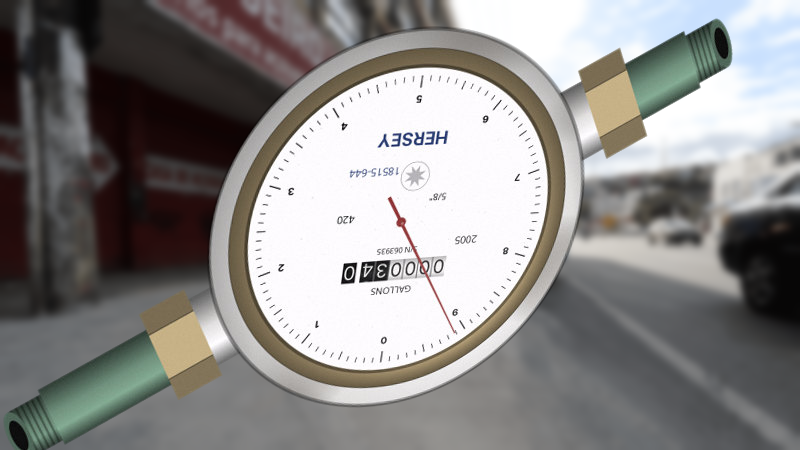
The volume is 339.1 gal
